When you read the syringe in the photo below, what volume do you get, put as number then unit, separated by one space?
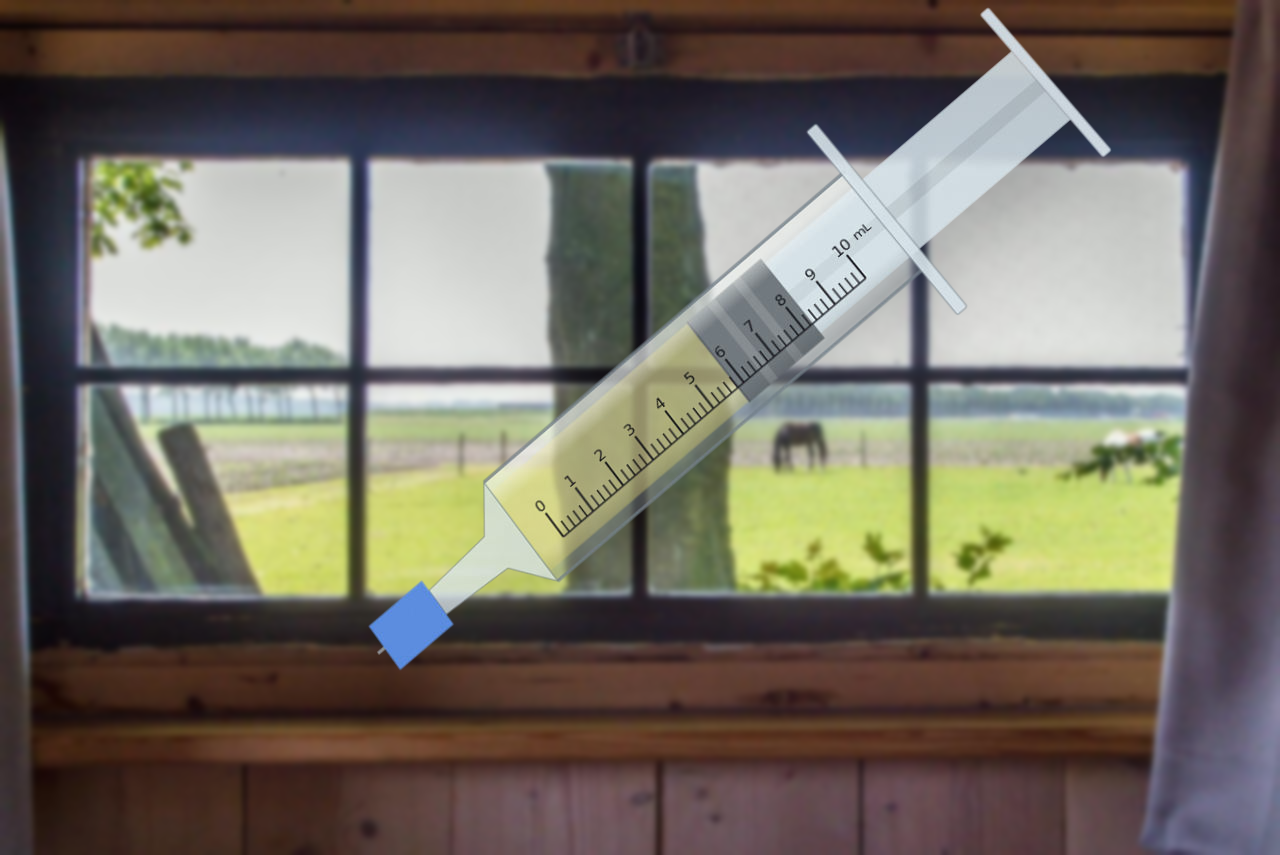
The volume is 5.8 mL
